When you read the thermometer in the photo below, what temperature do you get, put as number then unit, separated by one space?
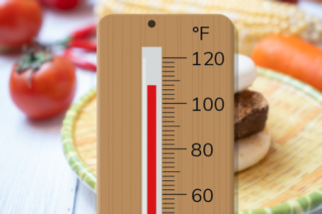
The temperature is 108 °F
